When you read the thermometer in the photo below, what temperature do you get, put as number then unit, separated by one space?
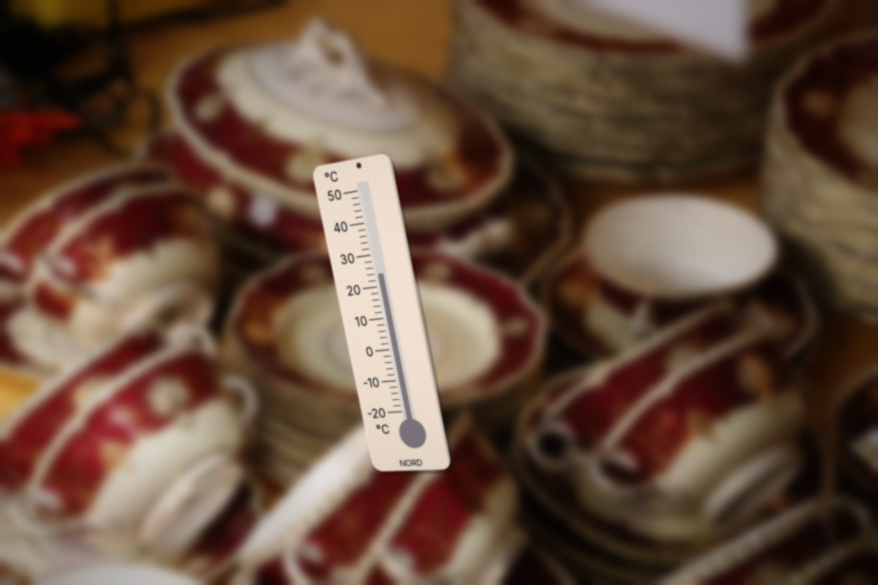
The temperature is 24 °C
